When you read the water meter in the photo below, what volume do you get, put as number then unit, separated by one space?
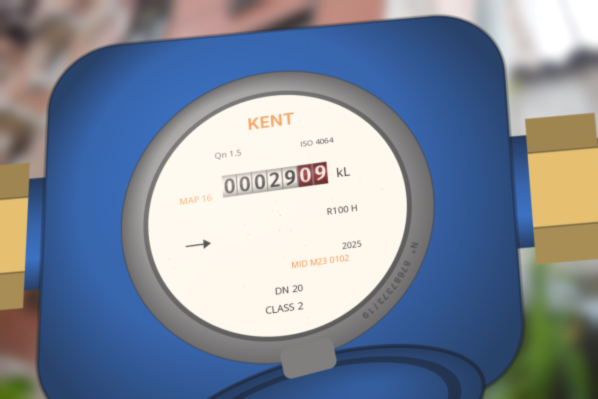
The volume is 29.09 kL
